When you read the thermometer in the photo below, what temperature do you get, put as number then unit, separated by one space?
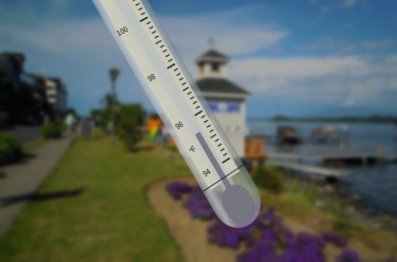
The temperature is 95.4 °F
